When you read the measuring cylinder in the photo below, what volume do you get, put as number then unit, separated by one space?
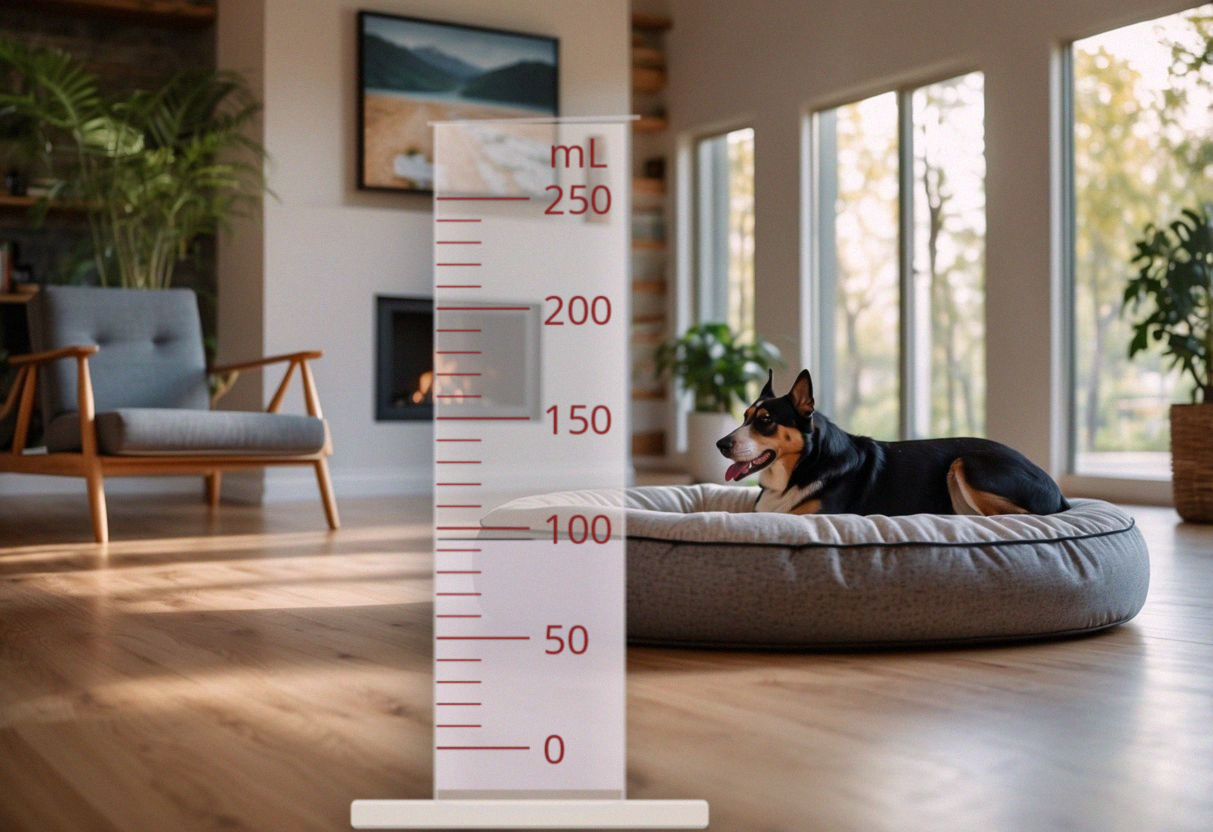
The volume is 95 mL
